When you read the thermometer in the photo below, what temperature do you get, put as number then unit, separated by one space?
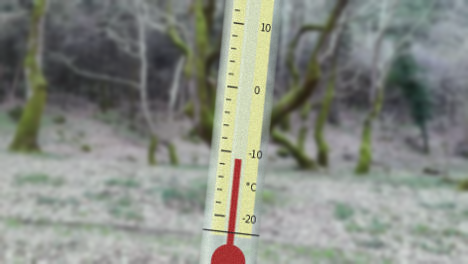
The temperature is -11 °C
